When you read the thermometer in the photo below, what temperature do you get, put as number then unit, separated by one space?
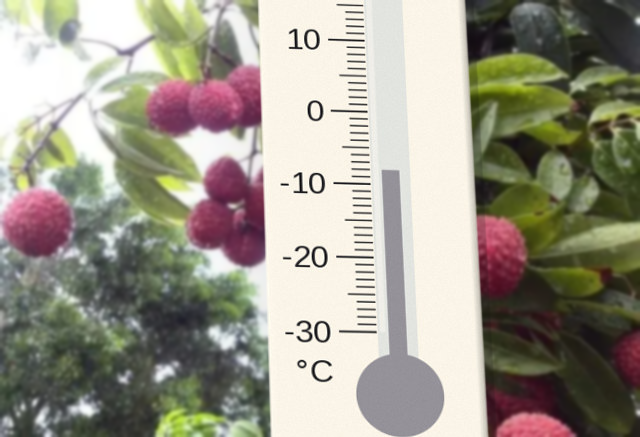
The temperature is -8 °C
